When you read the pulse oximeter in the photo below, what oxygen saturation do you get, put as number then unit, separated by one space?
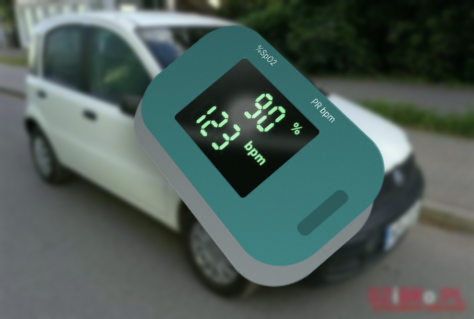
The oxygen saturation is 90 %
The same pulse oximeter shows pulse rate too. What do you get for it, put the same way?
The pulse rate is 123 bpm
